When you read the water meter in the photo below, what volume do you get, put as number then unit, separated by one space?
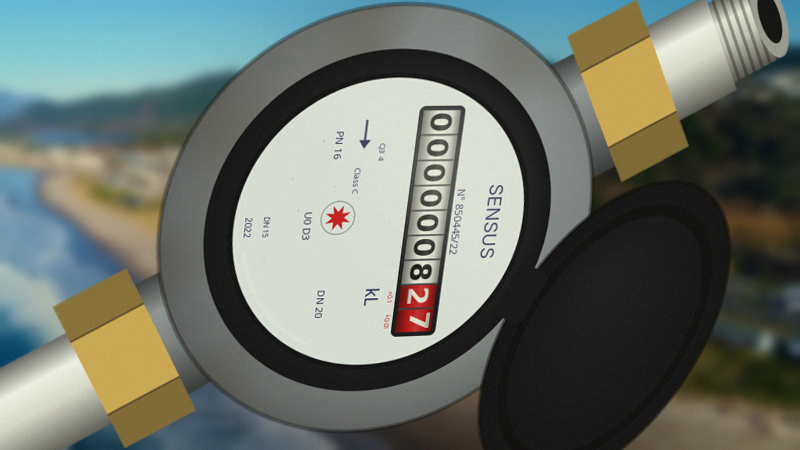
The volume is 8.27 kL
